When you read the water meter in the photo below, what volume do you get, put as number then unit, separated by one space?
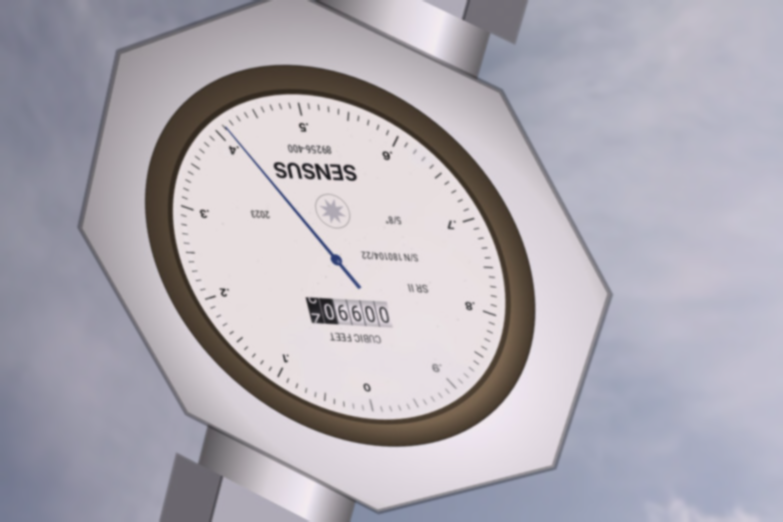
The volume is 9902.41 ft³
